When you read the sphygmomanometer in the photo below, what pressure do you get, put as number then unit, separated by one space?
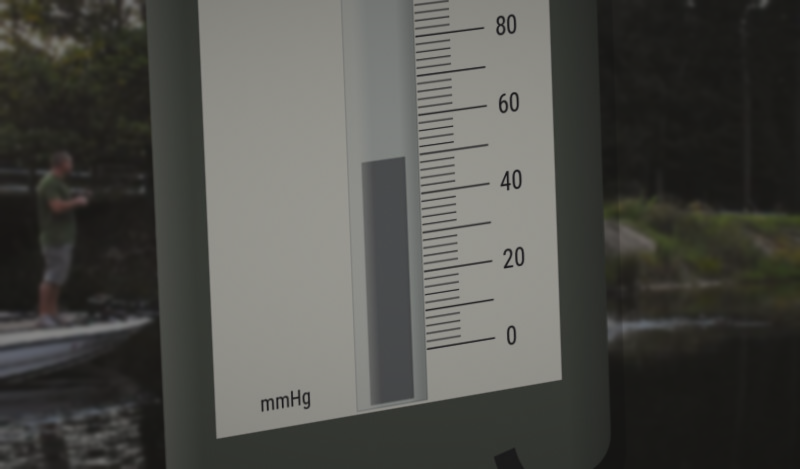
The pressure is 50 mmHg
